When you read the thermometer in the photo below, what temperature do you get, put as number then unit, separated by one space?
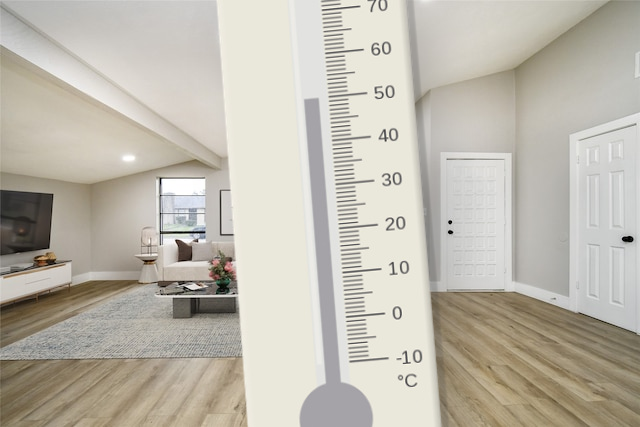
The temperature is 50 °C
